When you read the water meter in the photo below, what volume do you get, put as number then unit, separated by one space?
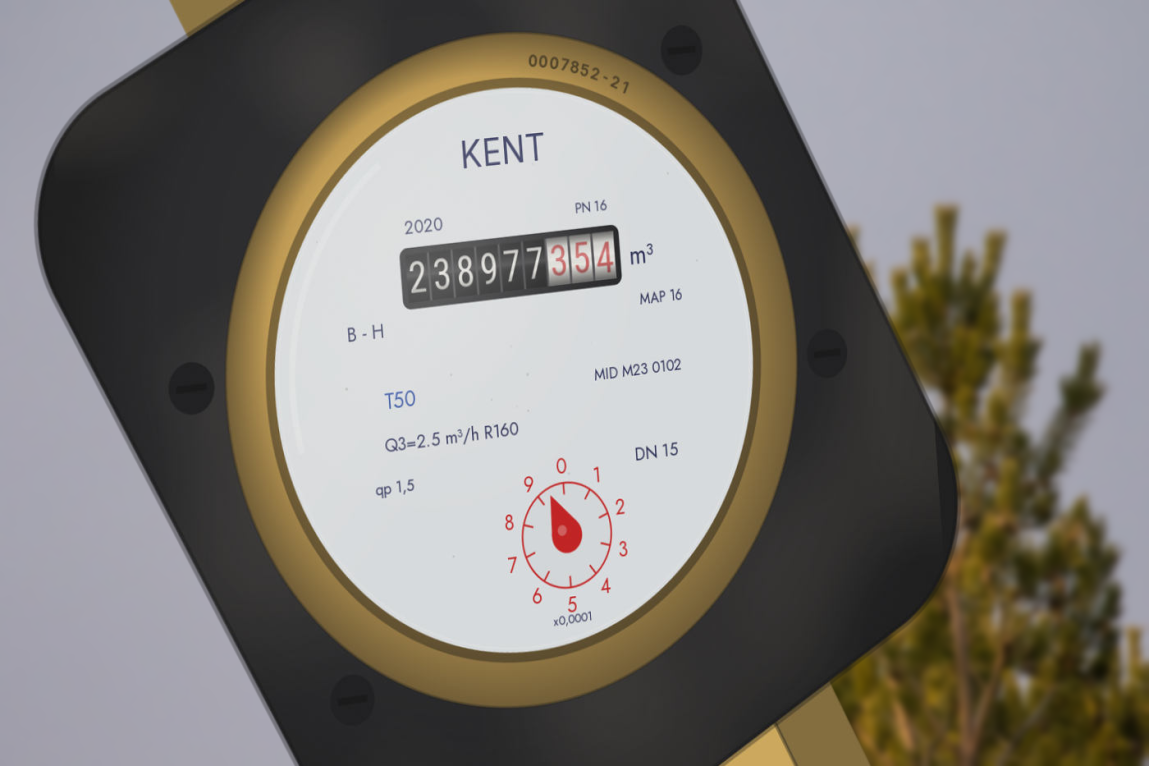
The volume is 238977.3539 m³
